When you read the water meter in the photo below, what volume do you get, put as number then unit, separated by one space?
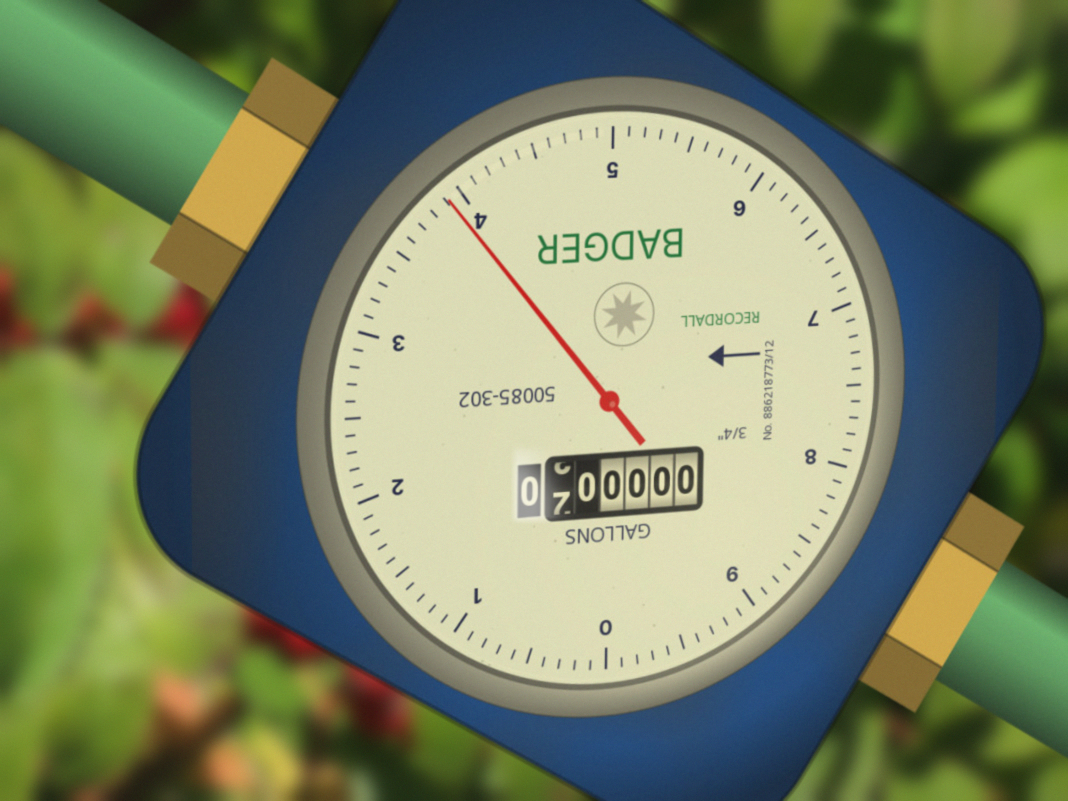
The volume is 23.9 gal
